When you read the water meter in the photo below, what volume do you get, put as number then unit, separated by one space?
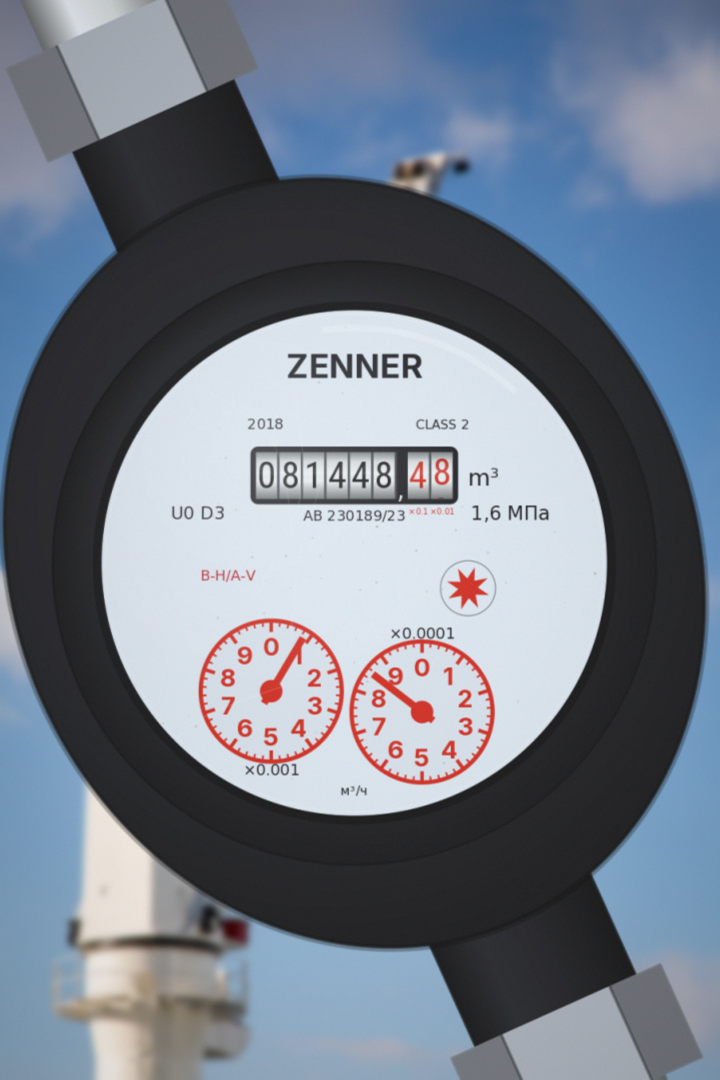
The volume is 81448.4808 m³
